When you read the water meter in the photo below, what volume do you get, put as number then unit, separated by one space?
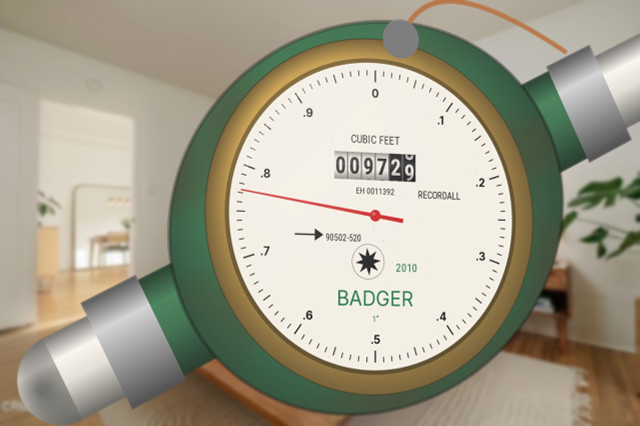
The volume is 9728.77 ft³
